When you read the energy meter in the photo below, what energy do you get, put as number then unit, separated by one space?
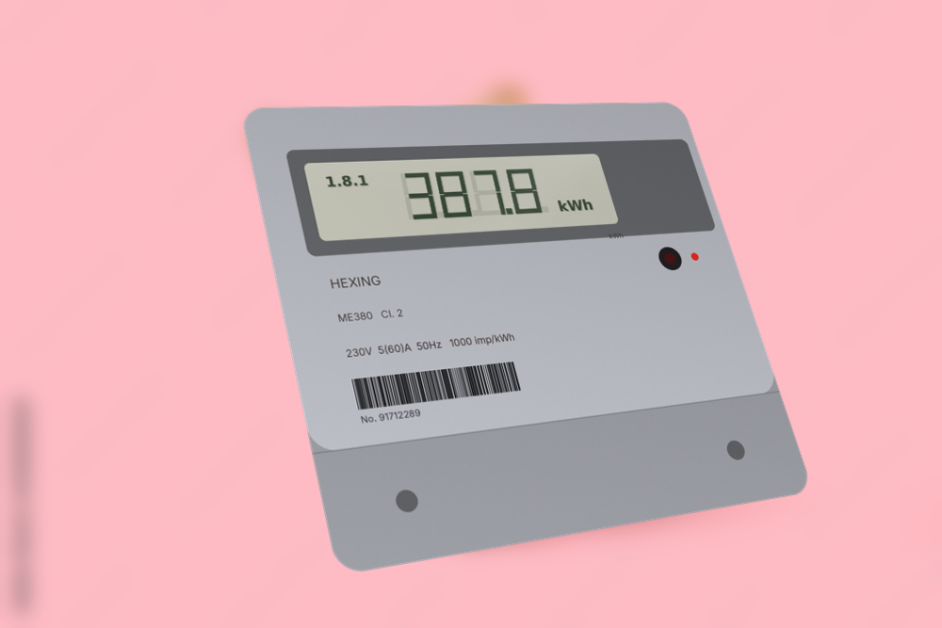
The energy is 387.8 kWh
